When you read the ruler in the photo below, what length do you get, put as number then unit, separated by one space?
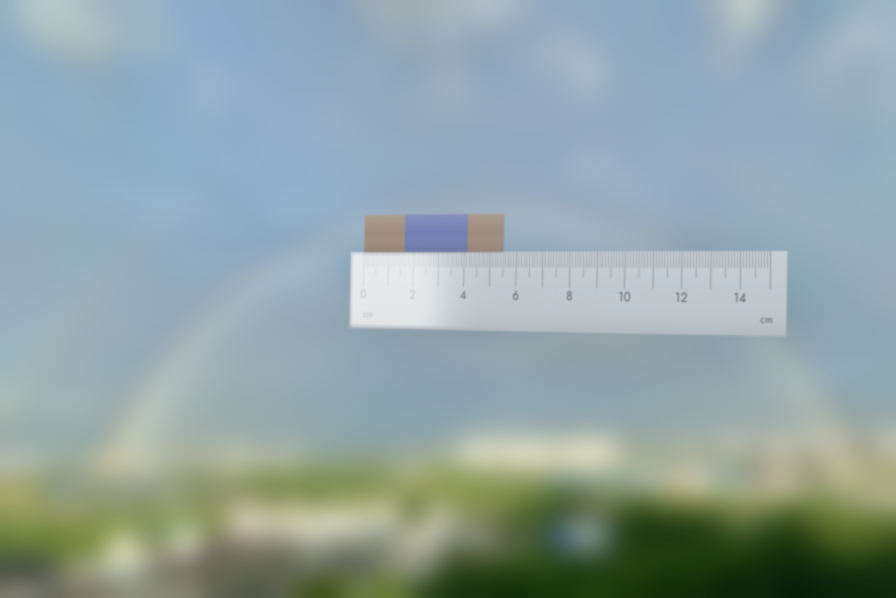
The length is 5.5 cm
